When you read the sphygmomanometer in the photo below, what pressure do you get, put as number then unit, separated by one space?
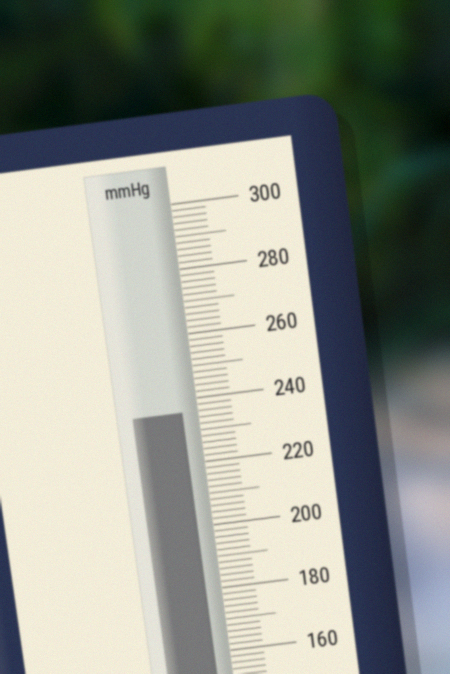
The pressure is 236 mmHg
